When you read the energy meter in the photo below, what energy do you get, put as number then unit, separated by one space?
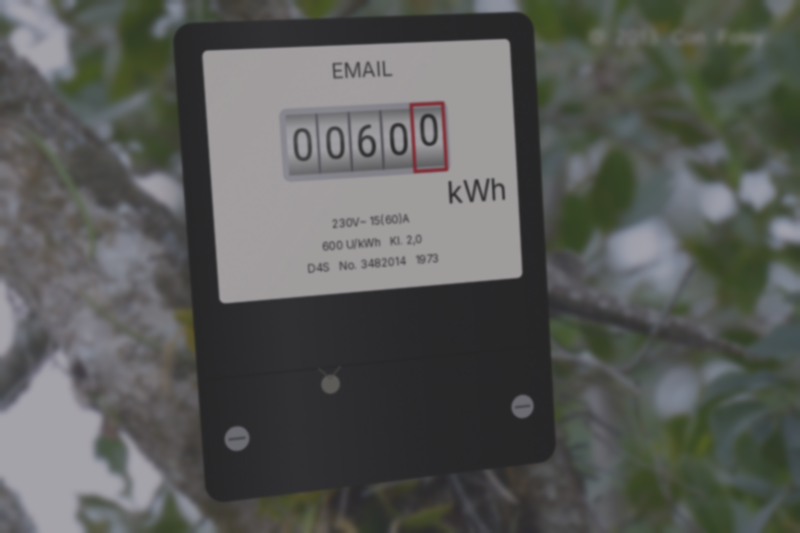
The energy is 60.0 kWh
